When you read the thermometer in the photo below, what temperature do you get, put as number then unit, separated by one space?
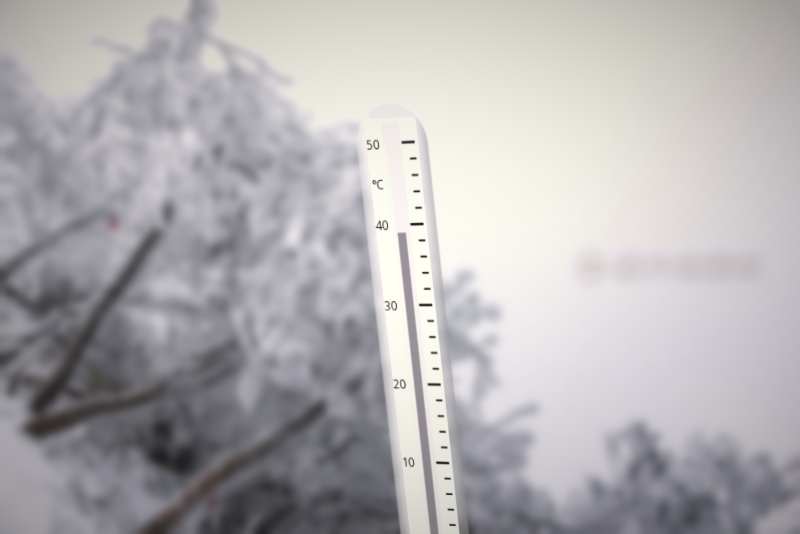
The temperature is 39 °C
